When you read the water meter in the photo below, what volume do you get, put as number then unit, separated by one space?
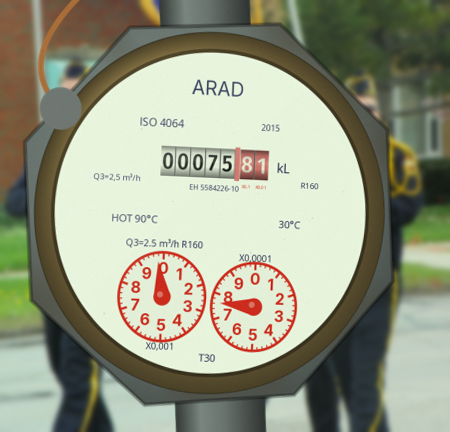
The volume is 75.8097 kL
